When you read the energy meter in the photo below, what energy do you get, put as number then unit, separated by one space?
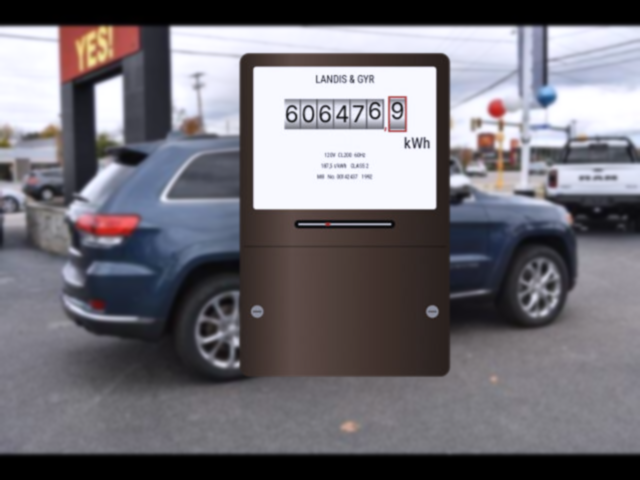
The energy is 606476.9 kWh
